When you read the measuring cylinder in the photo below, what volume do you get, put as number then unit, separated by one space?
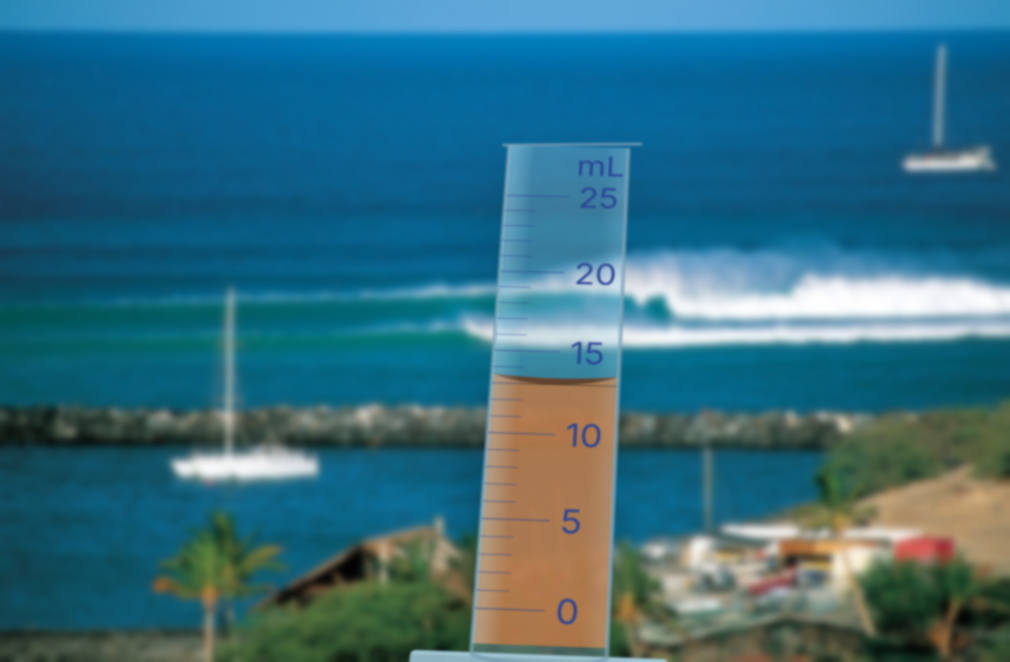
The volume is 13 mL
